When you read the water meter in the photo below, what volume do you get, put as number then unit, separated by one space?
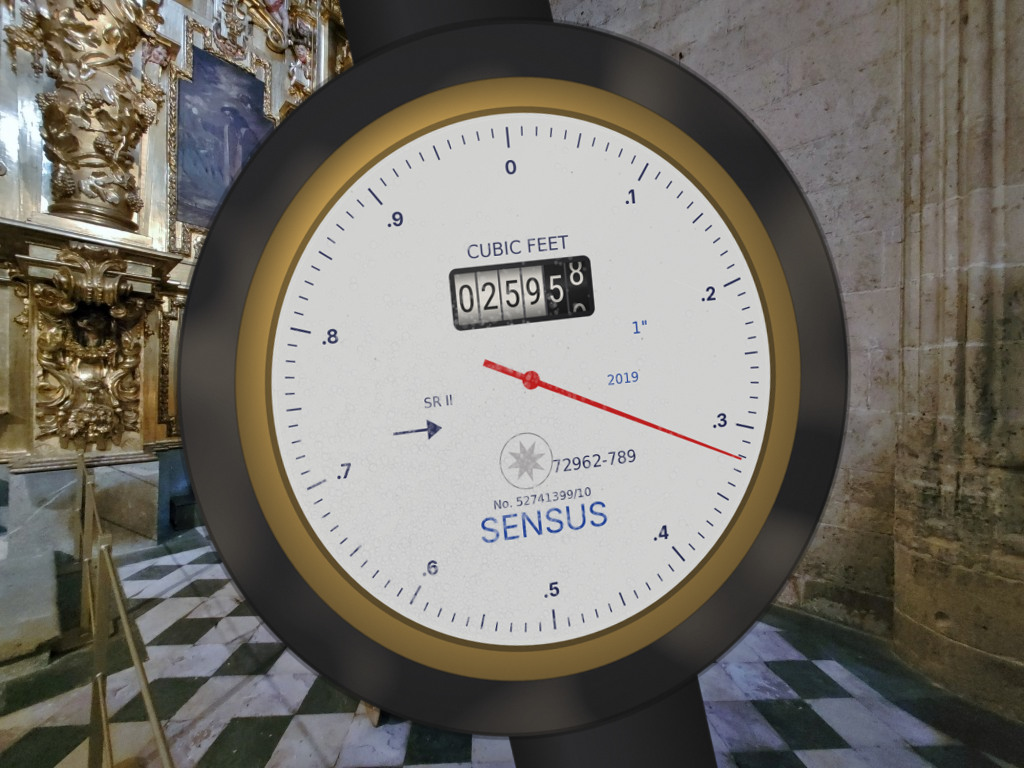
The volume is 25958.32 ft³
